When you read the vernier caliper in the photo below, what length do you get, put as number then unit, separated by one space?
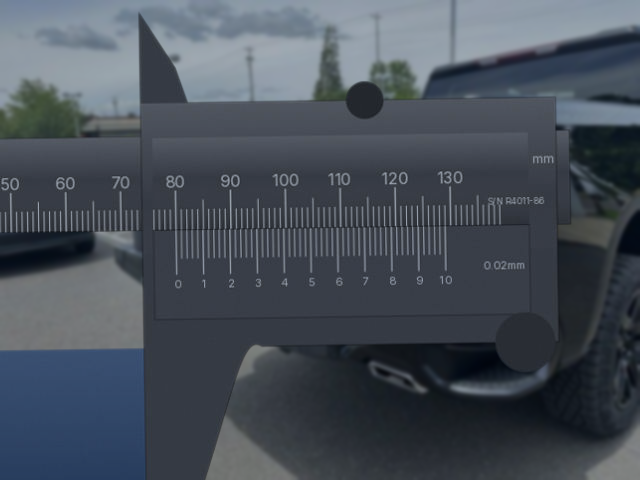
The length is 80.0 mm
